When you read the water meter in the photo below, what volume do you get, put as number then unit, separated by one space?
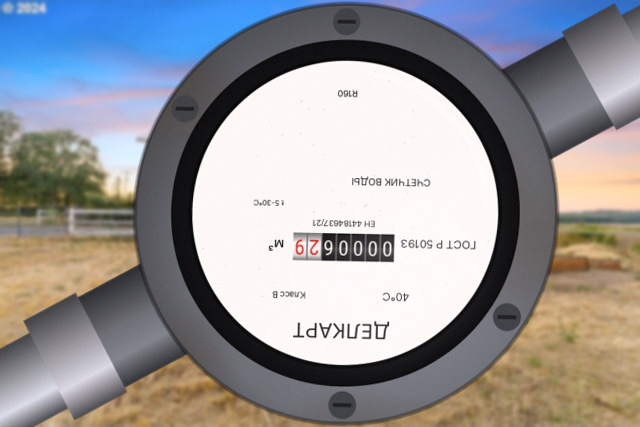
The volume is 6.29 m³
